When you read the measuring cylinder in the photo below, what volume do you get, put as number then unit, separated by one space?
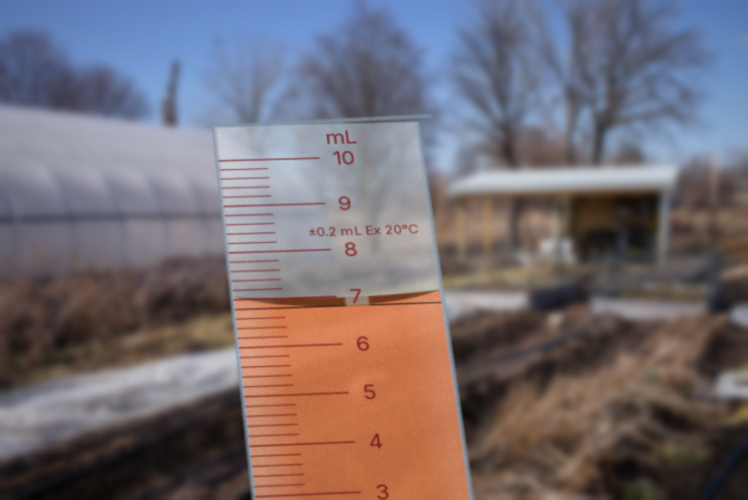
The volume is 6.8 mL
